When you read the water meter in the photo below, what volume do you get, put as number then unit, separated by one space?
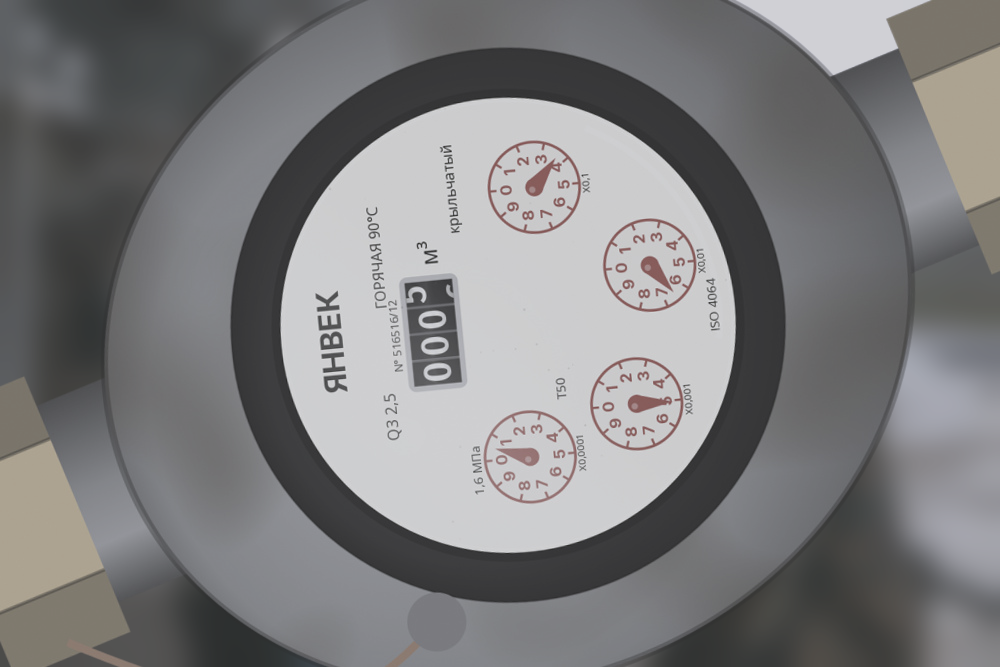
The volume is 5.3650 m³
